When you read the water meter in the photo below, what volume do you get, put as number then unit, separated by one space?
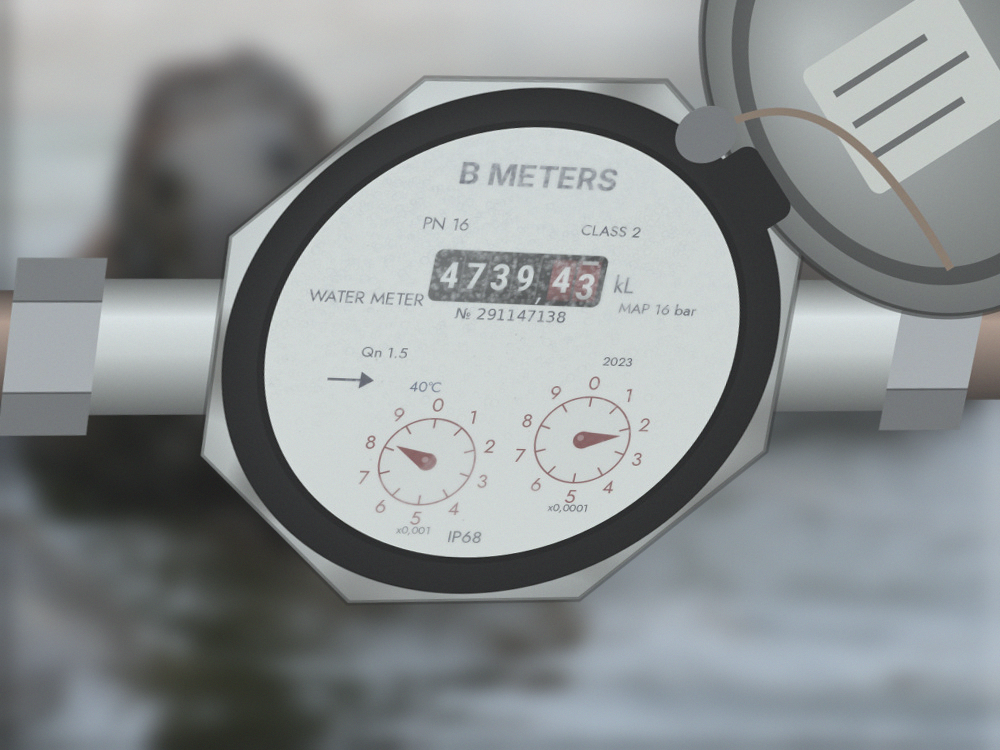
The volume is 4739.4282 kL
